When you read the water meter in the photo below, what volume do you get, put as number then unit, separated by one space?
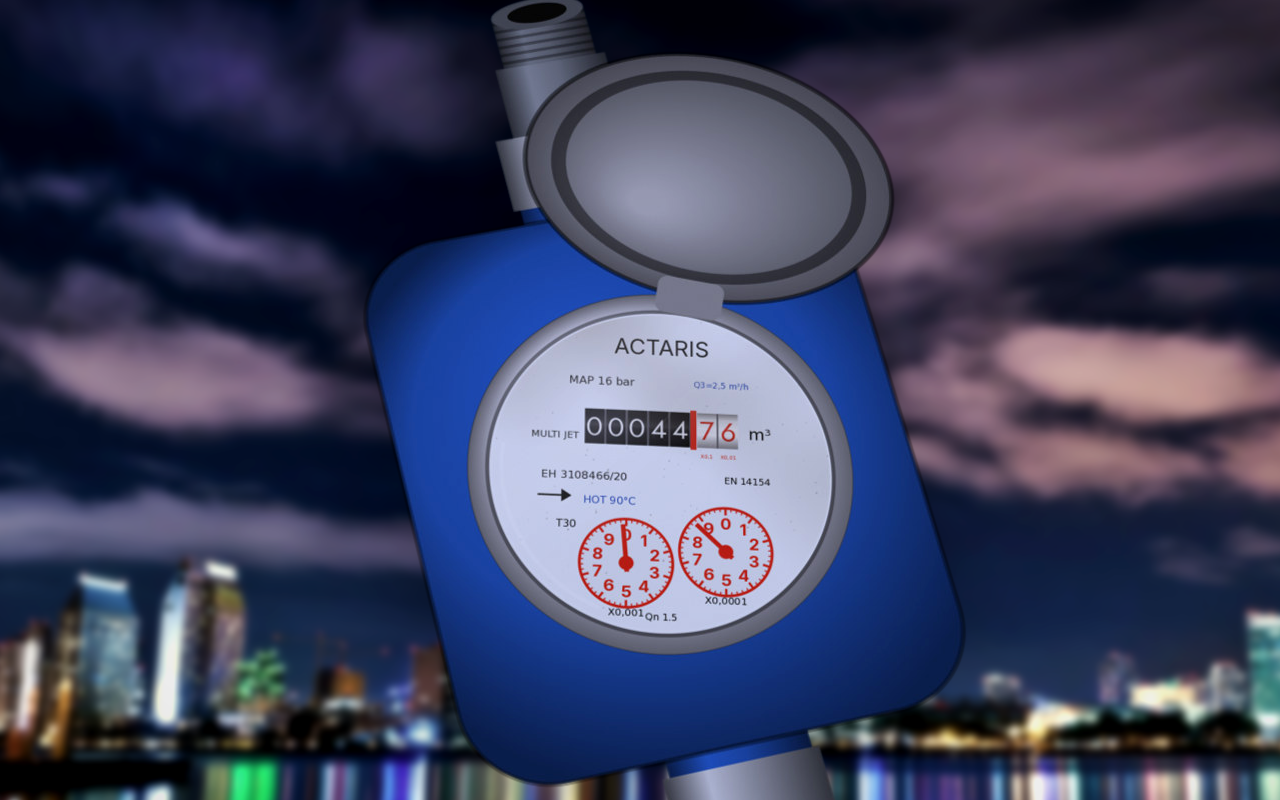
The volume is 44.7598 m³
